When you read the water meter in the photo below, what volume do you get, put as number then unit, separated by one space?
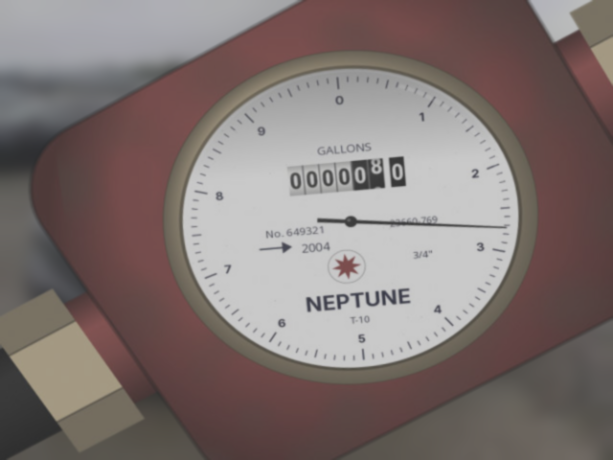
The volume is 82.7 gal
